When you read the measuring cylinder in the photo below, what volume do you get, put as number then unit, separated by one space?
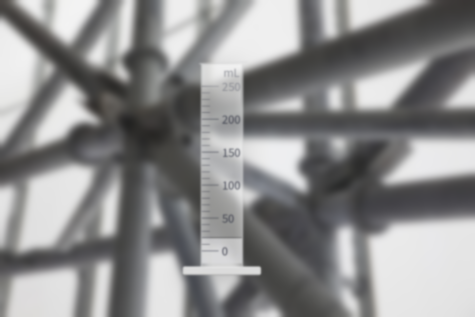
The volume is 20 mL
